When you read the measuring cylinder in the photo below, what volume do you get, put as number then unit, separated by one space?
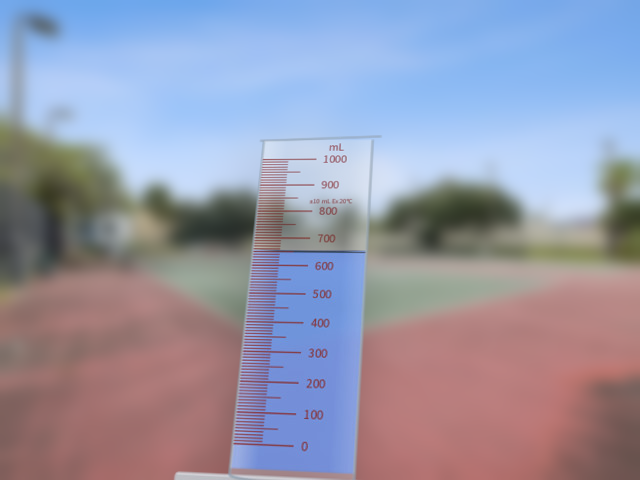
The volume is 650 mL
